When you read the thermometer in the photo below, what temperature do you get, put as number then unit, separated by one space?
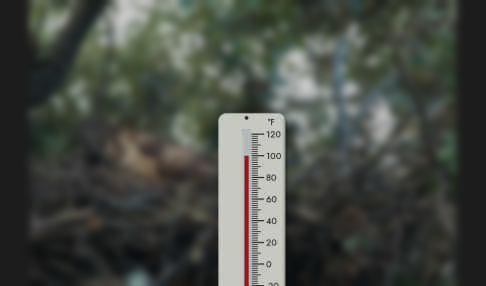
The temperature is 100 °F
